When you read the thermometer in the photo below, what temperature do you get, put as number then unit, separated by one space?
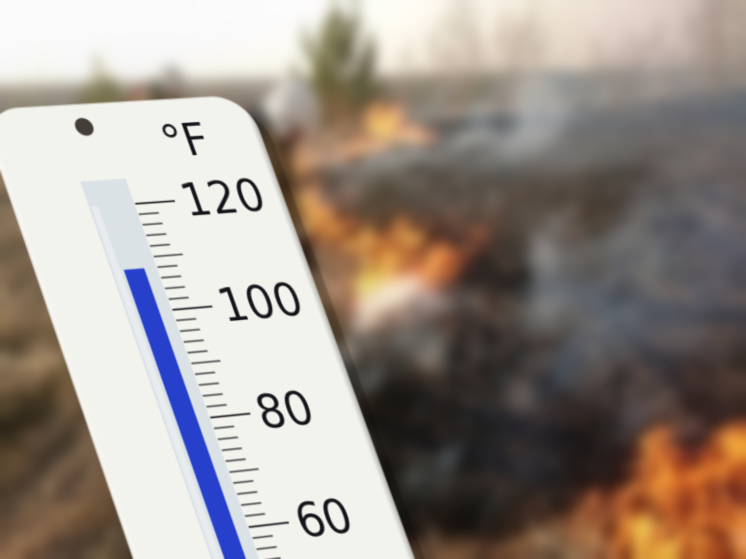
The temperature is 108 °F
